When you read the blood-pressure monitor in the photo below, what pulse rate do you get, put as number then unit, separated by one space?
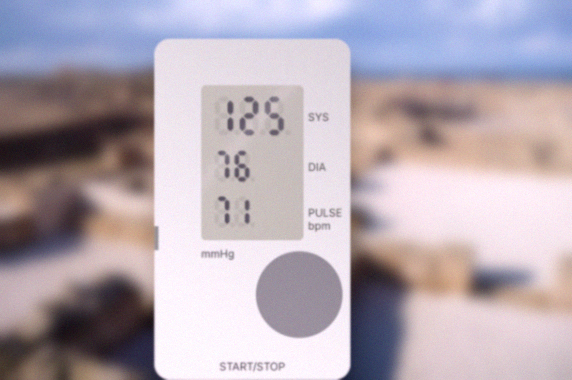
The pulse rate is 71 bpm
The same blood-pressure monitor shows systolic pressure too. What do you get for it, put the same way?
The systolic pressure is 125 mmHg
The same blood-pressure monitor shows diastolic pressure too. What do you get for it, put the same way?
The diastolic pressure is 76 mmHg
